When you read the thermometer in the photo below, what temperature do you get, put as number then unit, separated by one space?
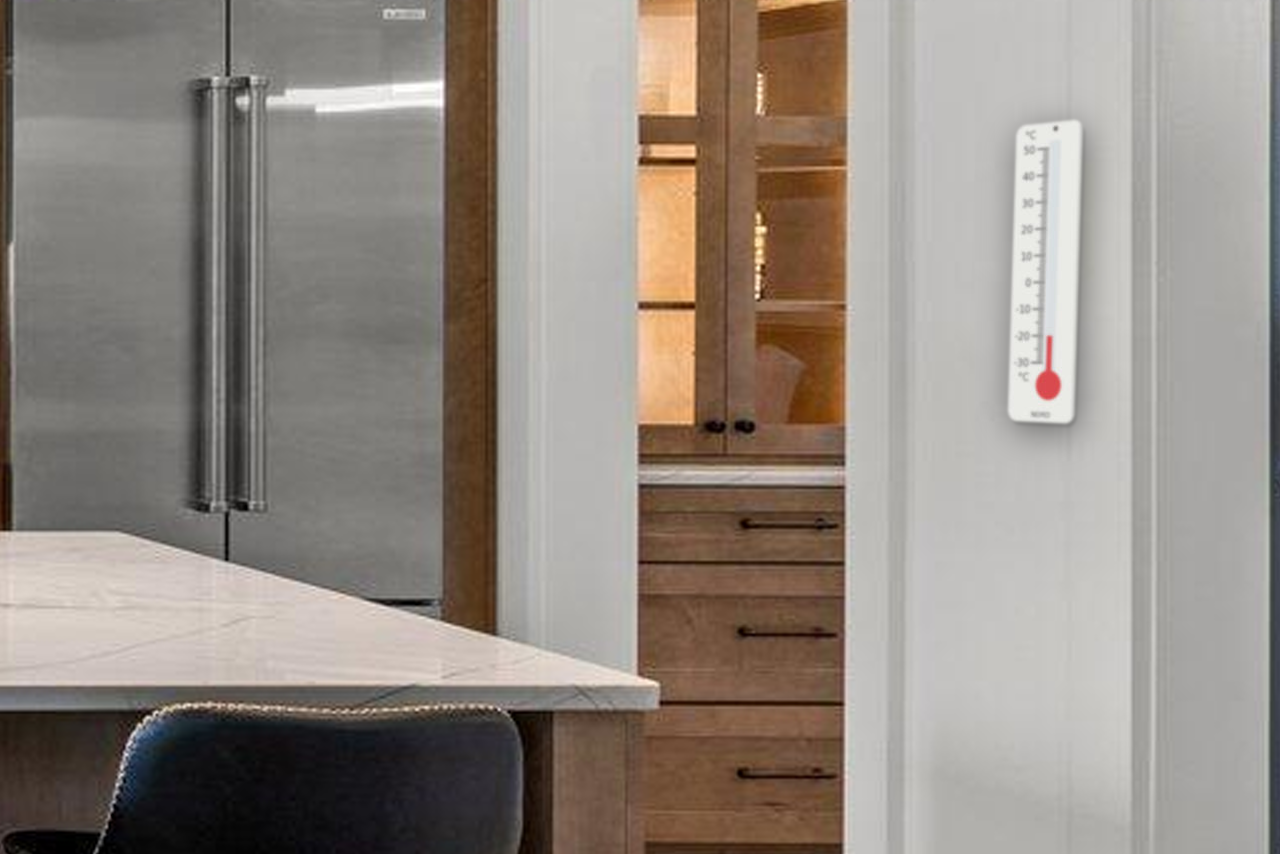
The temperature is -20 °C
